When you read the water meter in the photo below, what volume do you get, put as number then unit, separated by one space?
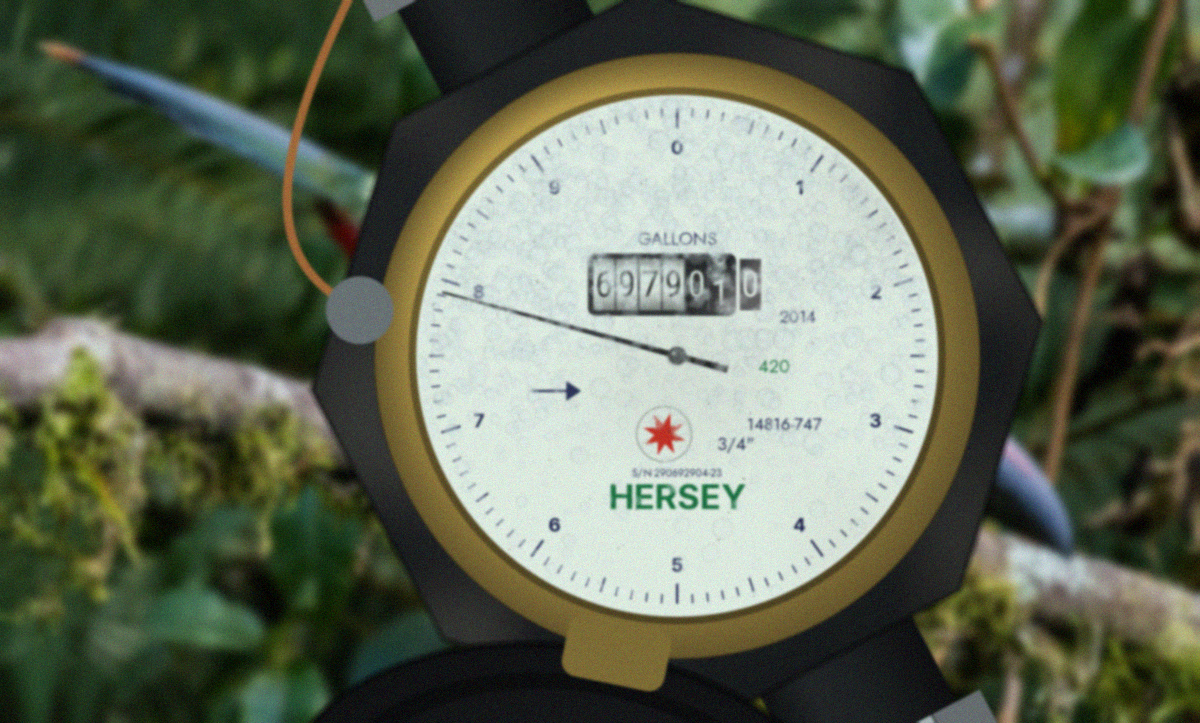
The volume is 6979007.9 gal
